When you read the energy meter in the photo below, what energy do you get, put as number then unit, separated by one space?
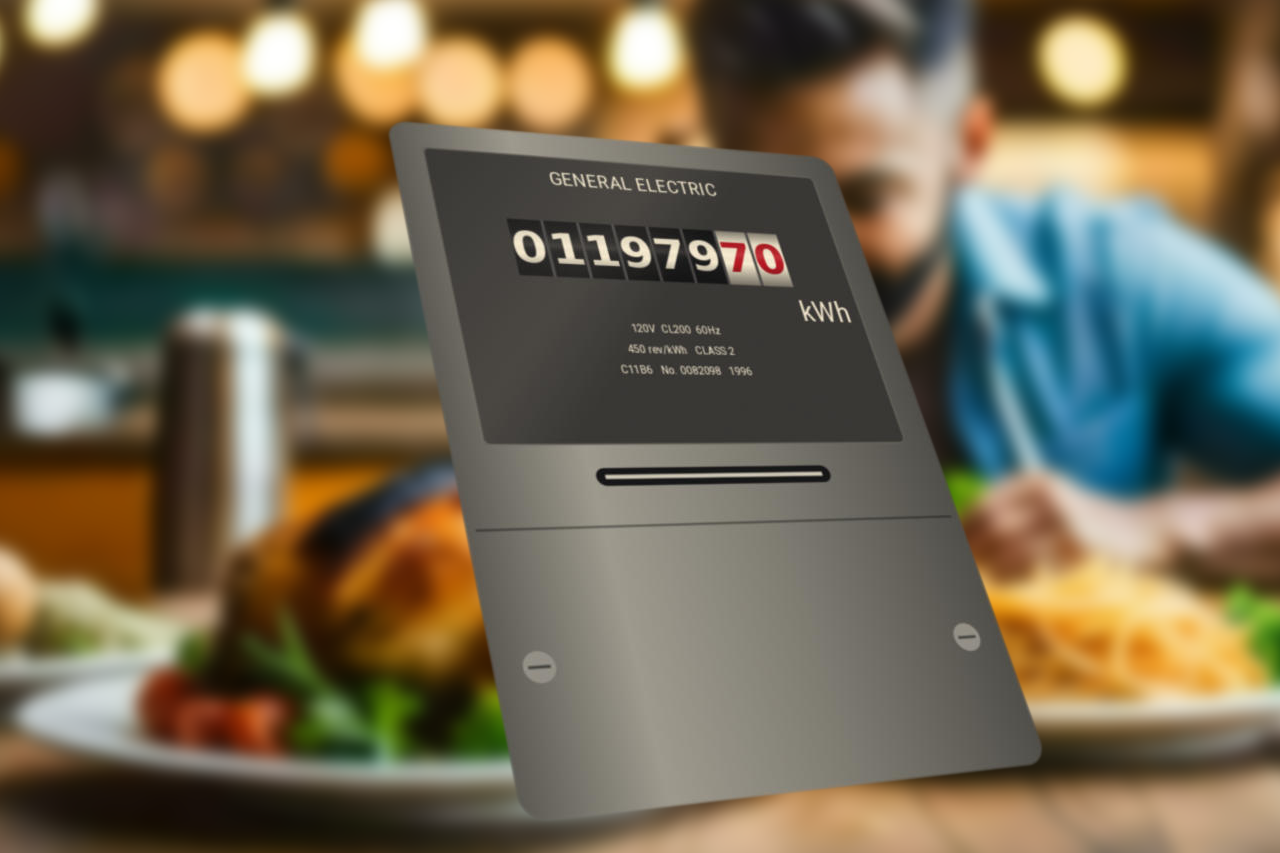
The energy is 11979.70 kWh
